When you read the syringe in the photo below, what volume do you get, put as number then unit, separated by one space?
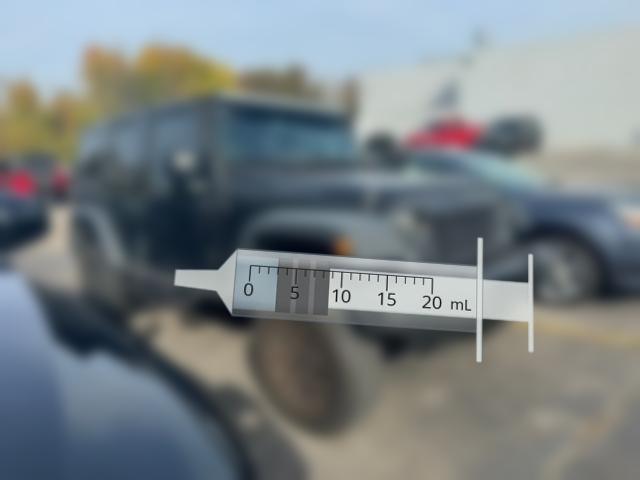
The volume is 3 mL
